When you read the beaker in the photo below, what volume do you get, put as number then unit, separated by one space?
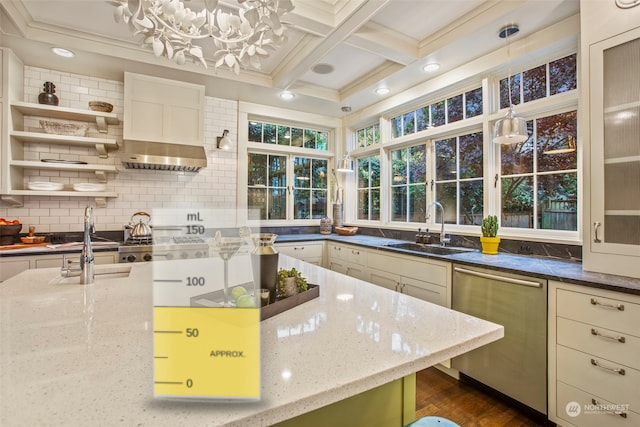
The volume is 75 mL
